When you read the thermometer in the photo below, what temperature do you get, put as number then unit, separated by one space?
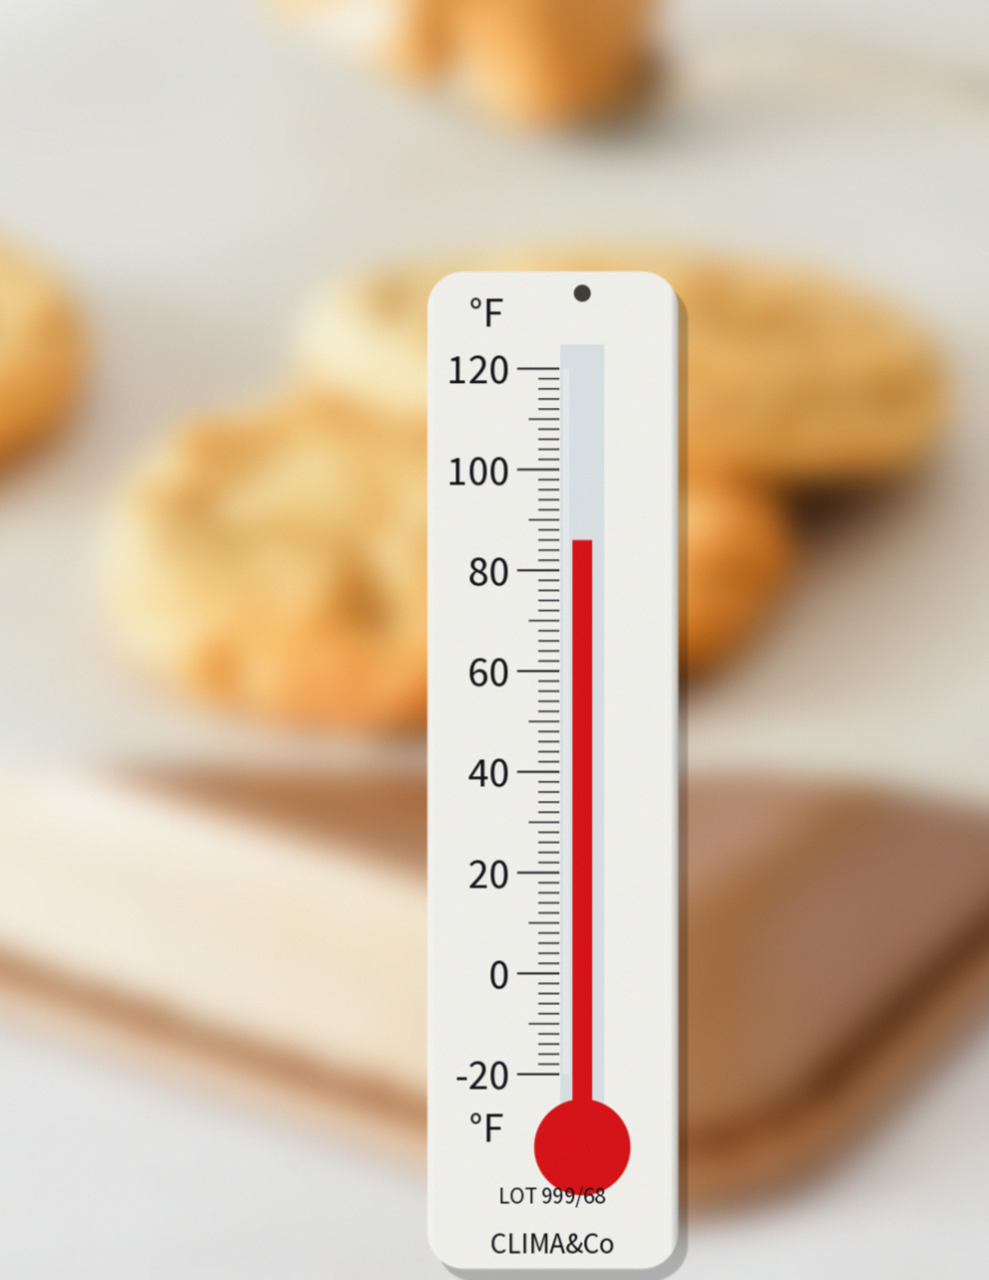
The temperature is 86 °F
